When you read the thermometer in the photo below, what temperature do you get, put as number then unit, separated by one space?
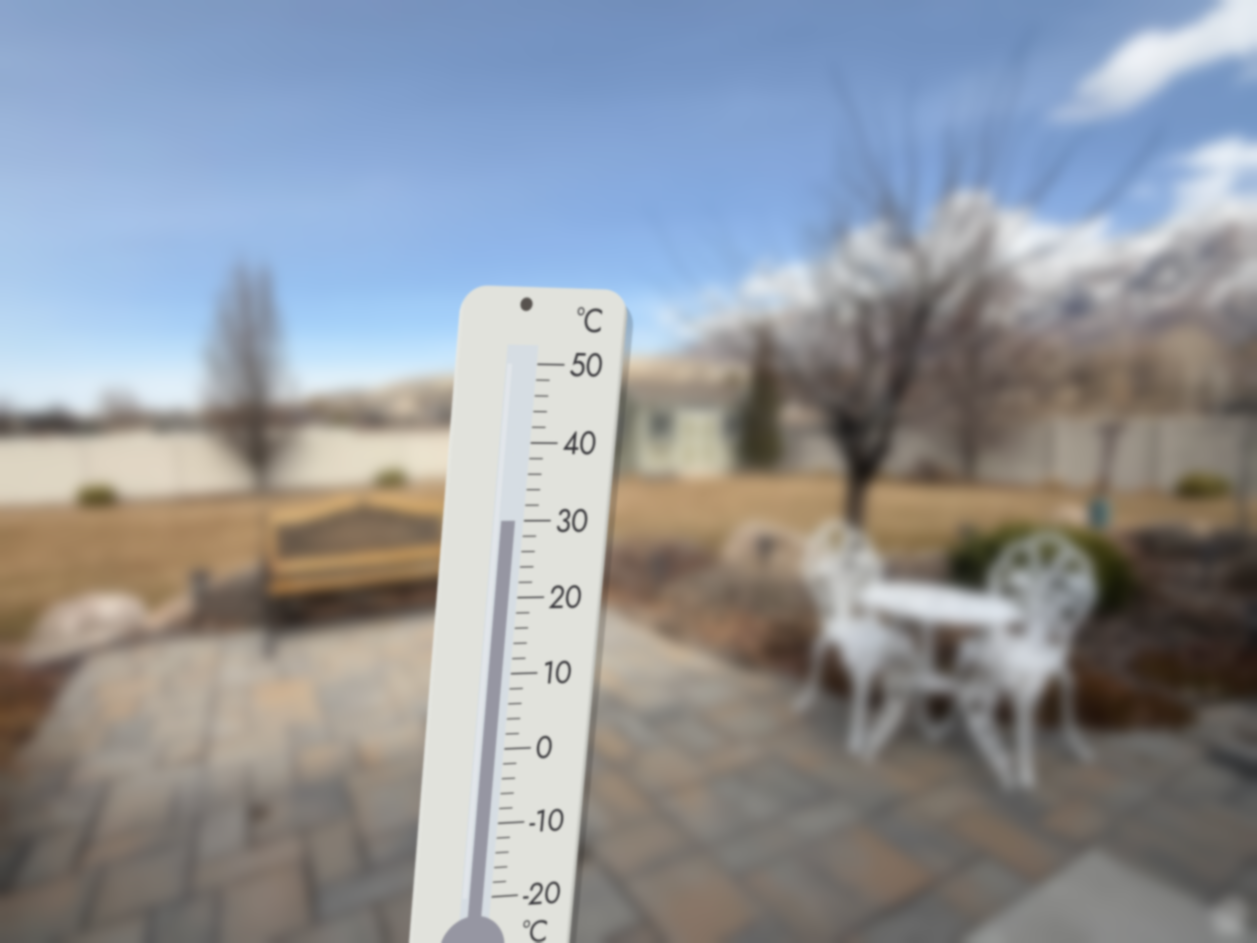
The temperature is 30 °C
